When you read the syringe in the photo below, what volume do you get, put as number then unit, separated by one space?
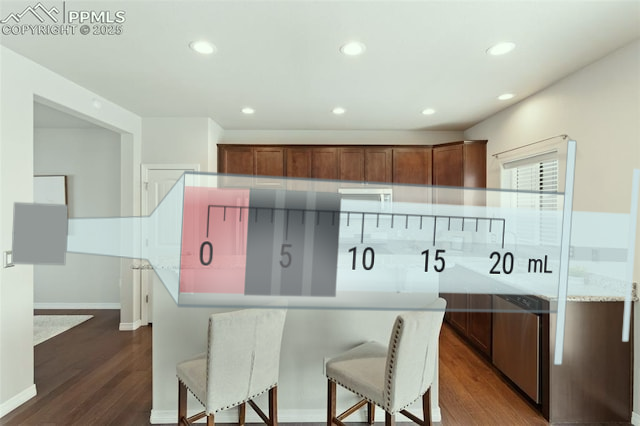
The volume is 2.5 mL
